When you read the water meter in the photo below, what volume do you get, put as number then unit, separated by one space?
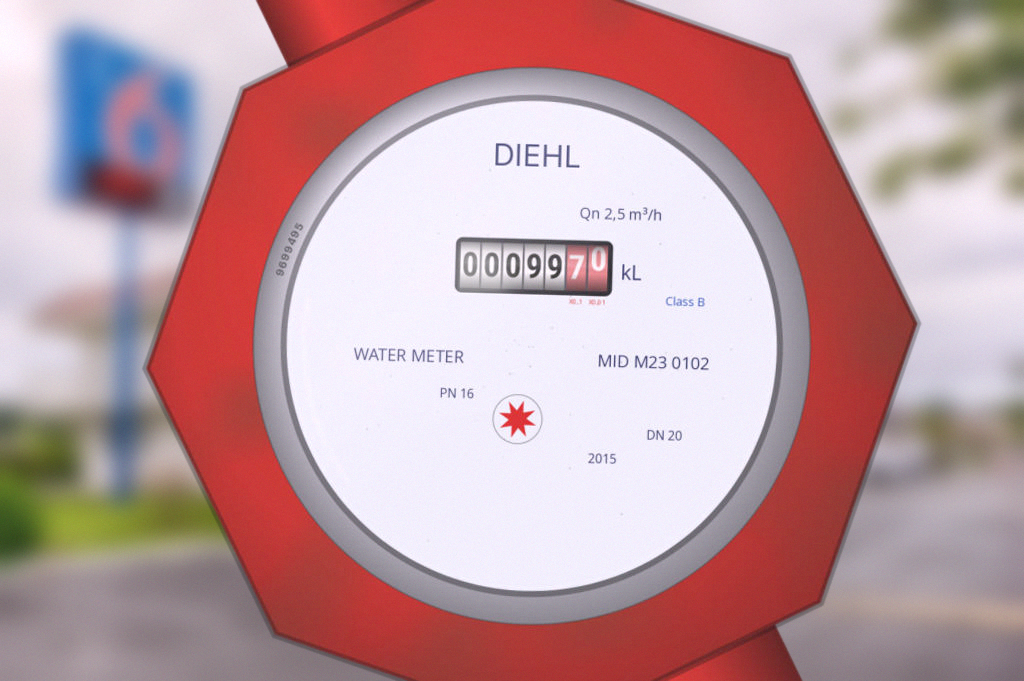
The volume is 99.70 kL
